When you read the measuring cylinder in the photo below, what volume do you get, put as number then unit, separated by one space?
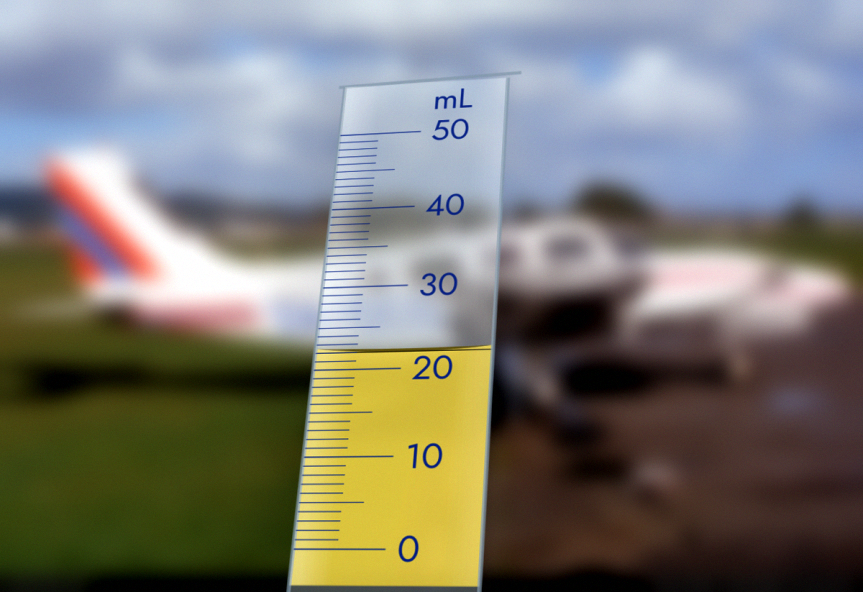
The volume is 22 mL
